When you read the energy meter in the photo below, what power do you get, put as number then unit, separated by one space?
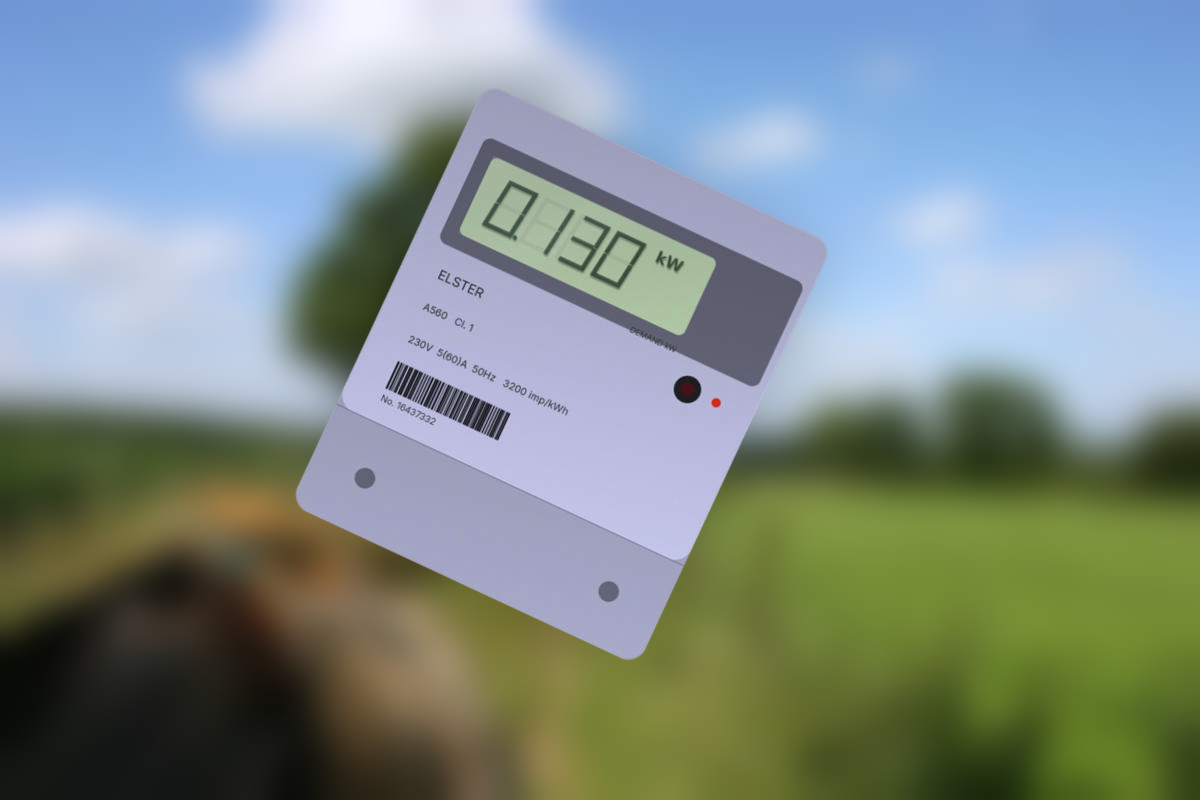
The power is 0.130 kW
